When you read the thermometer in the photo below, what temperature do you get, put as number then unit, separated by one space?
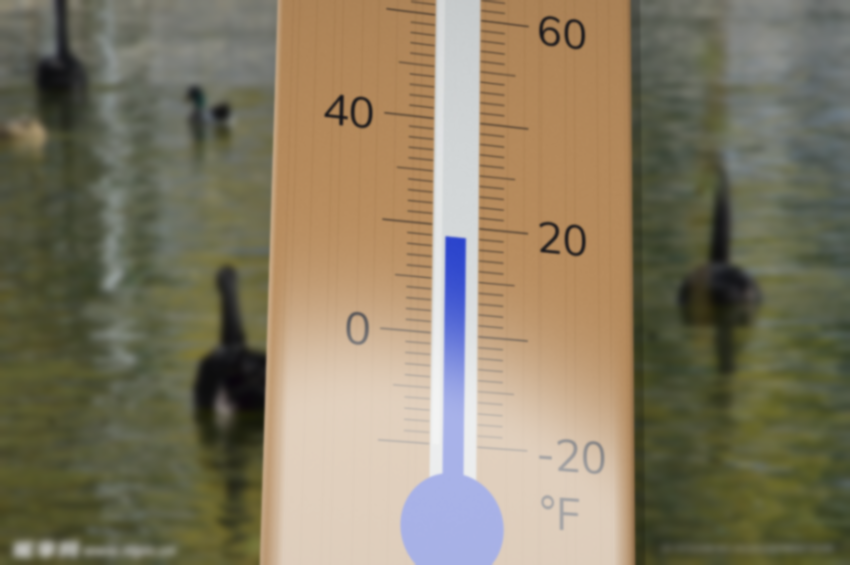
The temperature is 18 °F
